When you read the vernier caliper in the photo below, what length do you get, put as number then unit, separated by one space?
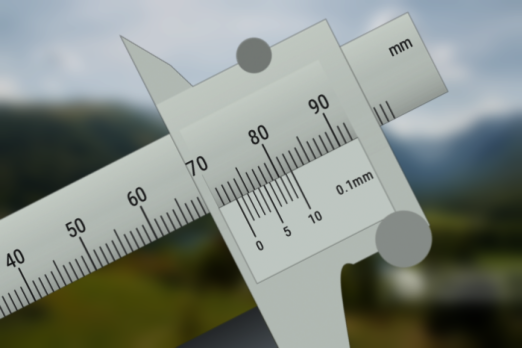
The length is 73.0 mm
